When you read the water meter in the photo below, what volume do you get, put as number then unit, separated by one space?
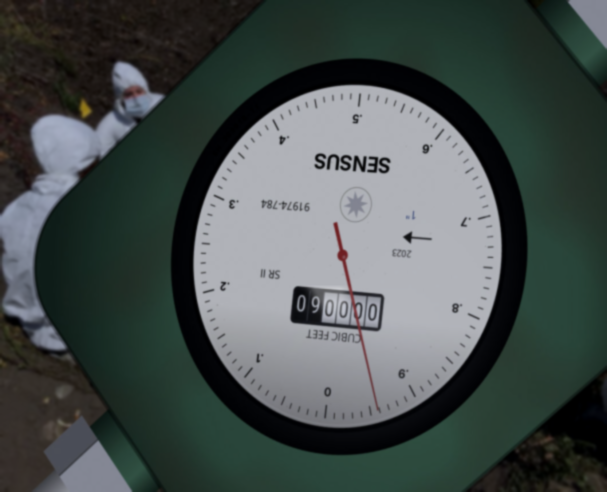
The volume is 59.94 ft³
